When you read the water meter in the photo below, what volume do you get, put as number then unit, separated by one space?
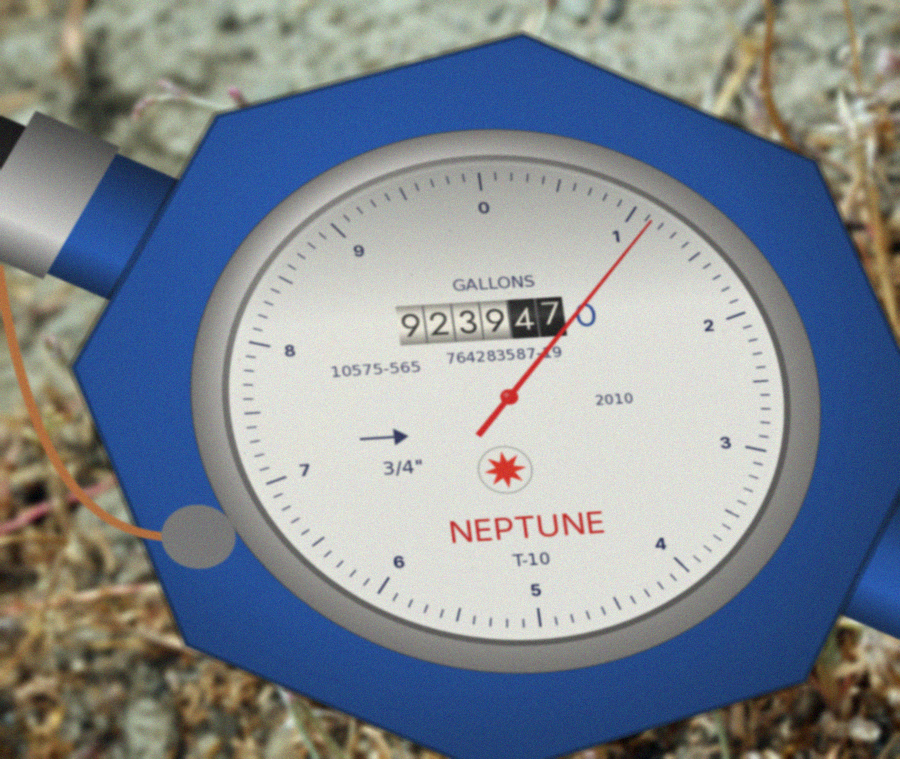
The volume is 9239471.1 gal
